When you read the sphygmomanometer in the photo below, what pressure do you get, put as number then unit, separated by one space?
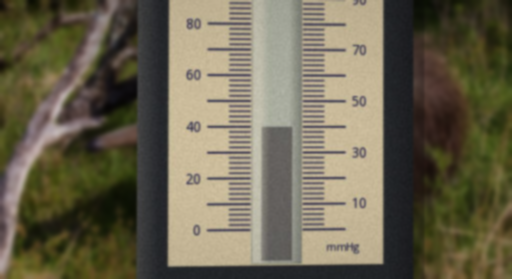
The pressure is 40 mmHg
